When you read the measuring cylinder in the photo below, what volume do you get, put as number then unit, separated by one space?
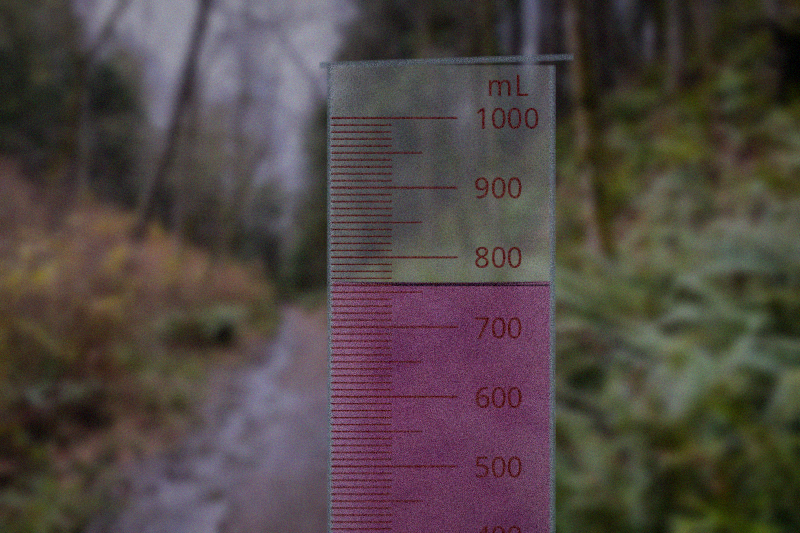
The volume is 760 mL
